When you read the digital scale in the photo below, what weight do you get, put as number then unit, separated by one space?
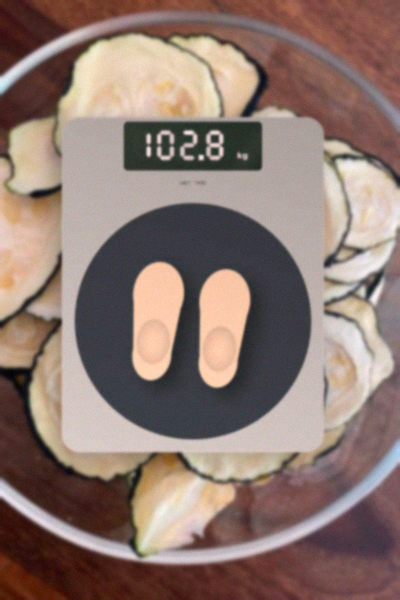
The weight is 102.8 kg
